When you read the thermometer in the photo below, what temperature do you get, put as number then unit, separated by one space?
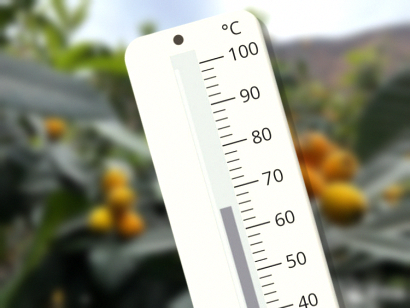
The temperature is 66 °C
